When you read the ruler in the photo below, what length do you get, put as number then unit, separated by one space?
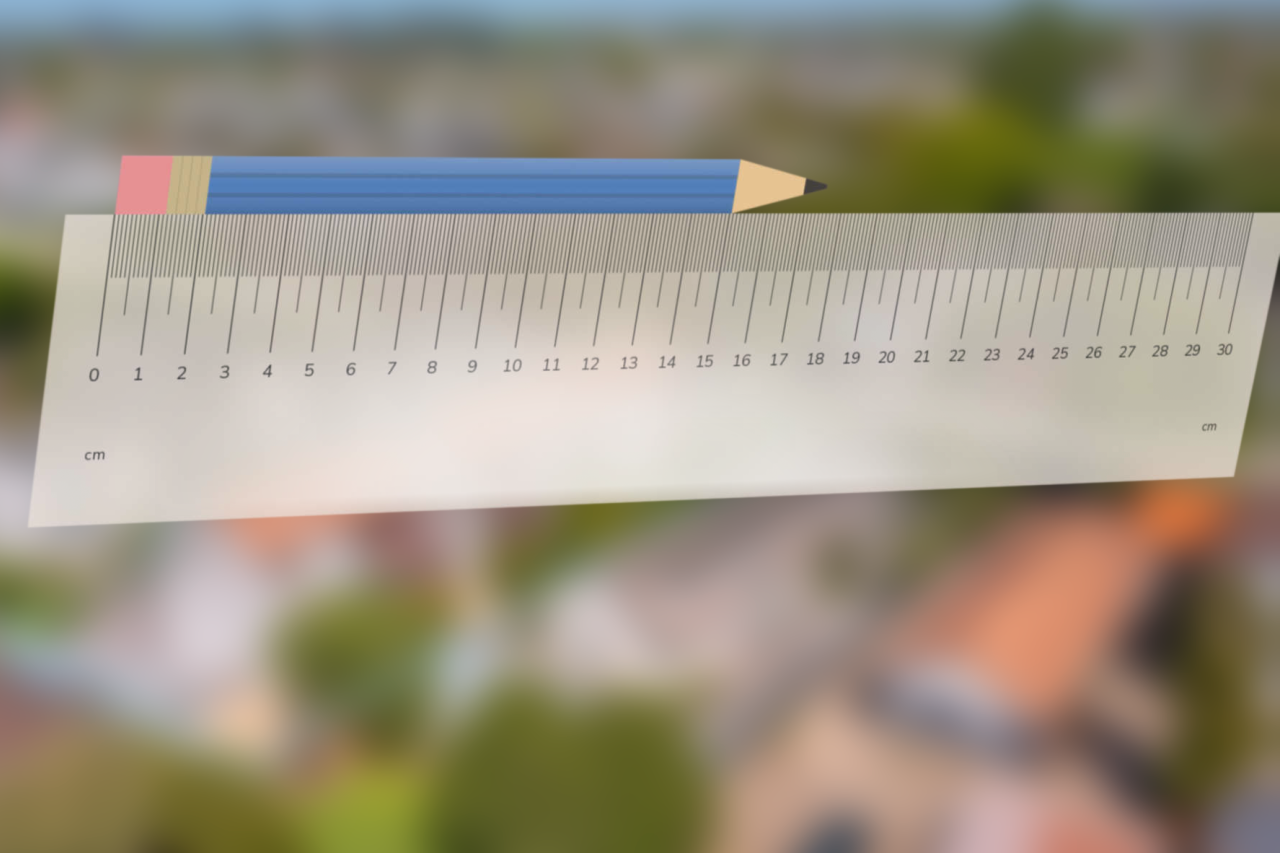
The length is 17.5 cm
